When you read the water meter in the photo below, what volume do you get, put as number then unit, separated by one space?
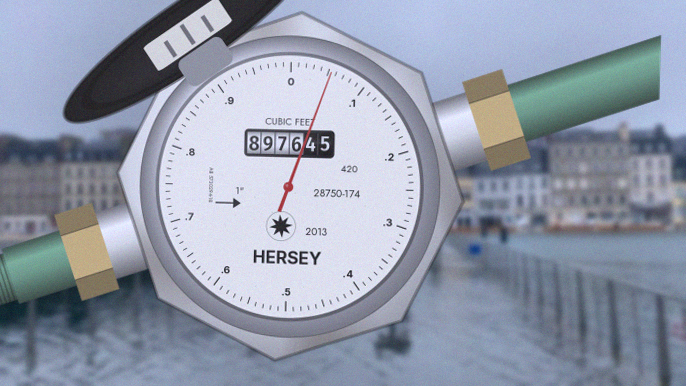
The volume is 897645.05 ft³
